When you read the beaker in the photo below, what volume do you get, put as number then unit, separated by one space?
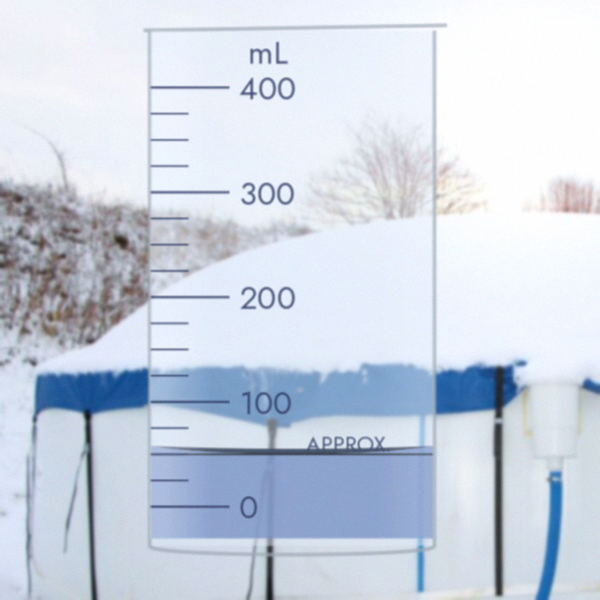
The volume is 50 mL
